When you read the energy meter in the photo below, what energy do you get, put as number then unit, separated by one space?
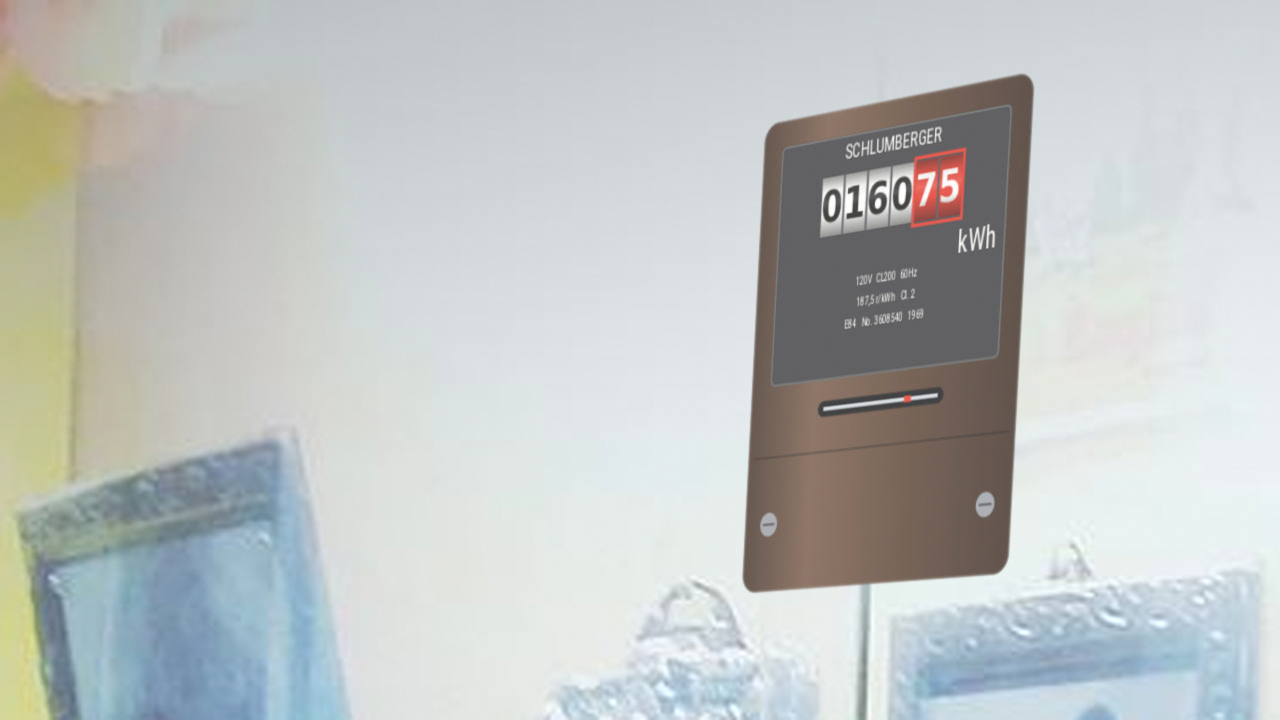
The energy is 160.75 kWh
